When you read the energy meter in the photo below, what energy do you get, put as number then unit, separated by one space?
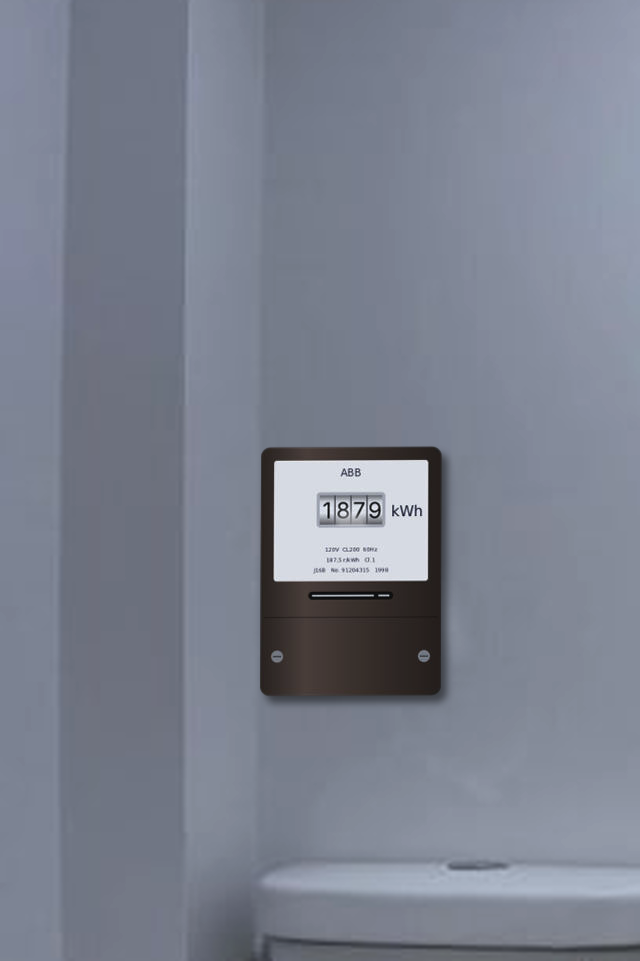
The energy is 1879 kWh
